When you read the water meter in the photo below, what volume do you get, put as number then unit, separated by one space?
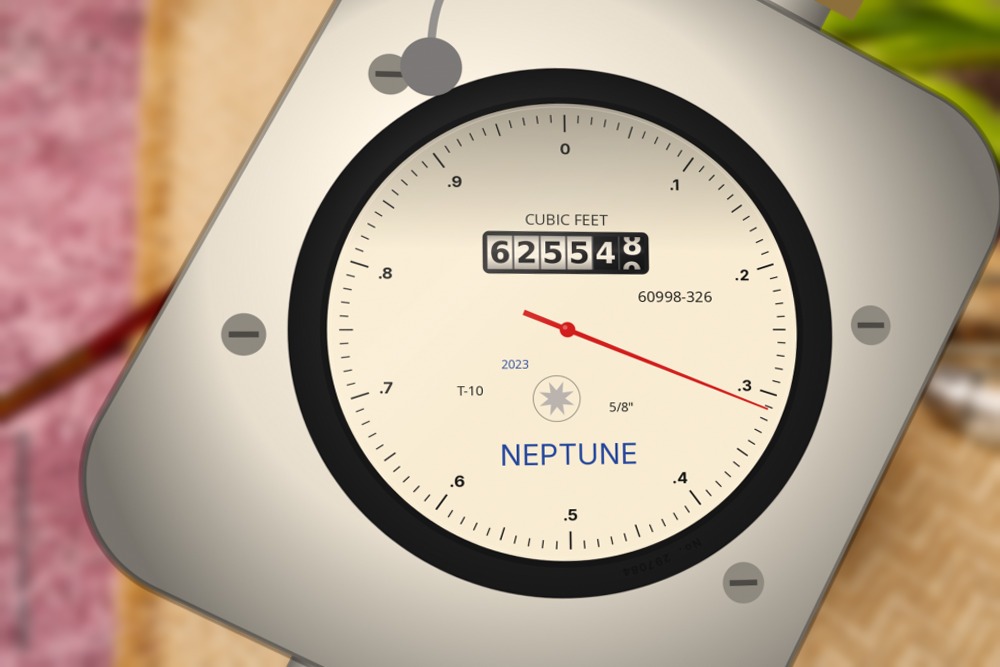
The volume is 625548.31 ft³
